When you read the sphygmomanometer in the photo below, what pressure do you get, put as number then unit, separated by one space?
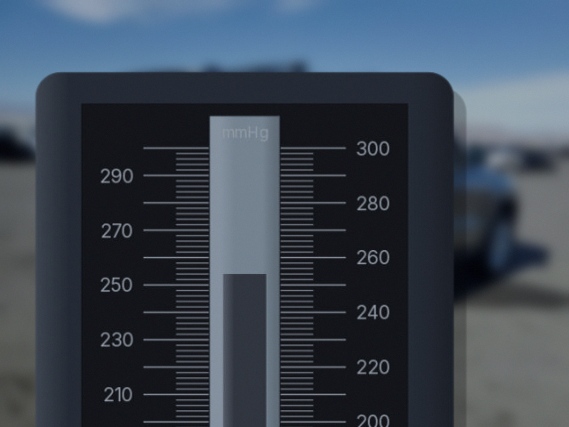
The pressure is 254 mmHg
